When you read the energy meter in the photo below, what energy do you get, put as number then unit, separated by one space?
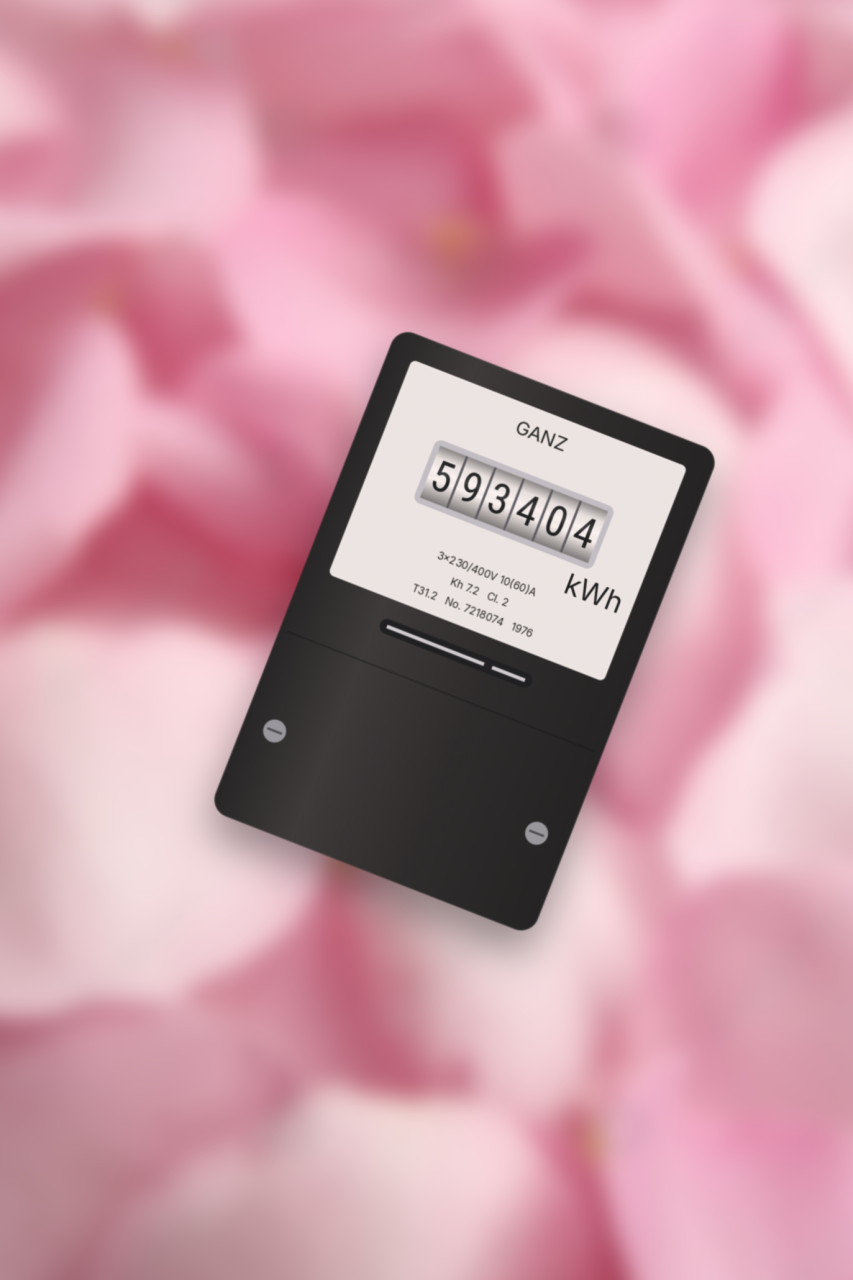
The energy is 593404 kWh
